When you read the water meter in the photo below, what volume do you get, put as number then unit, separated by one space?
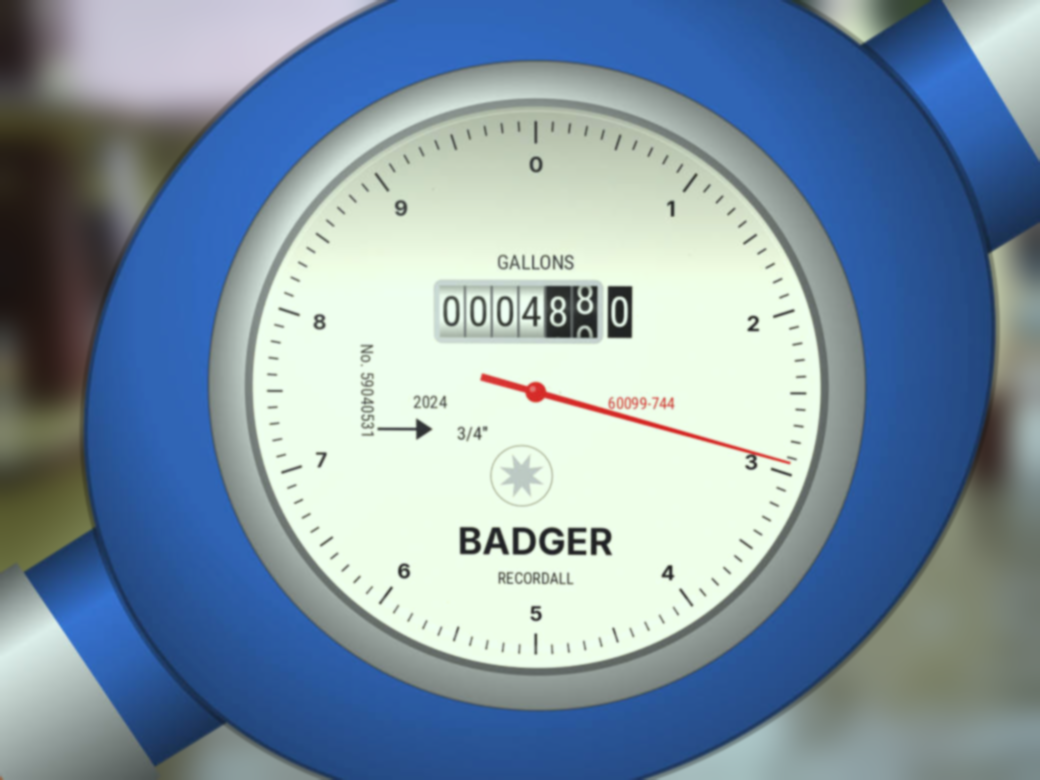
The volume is 4882.9 gal
